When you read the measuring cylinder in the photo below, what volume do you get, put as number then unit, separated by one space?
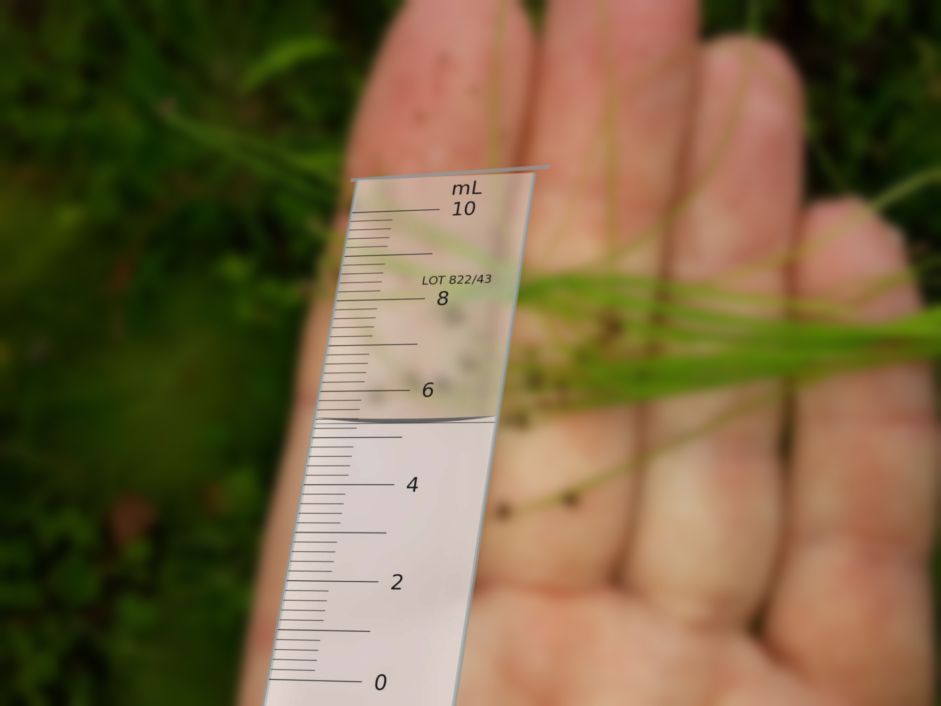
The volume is 5.3 mL
